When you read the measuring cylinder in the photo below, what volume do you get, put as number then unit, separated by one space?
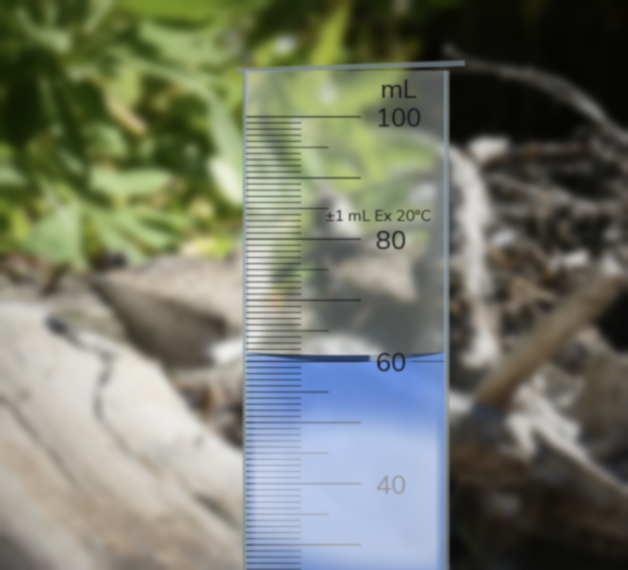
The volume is 60 mL
